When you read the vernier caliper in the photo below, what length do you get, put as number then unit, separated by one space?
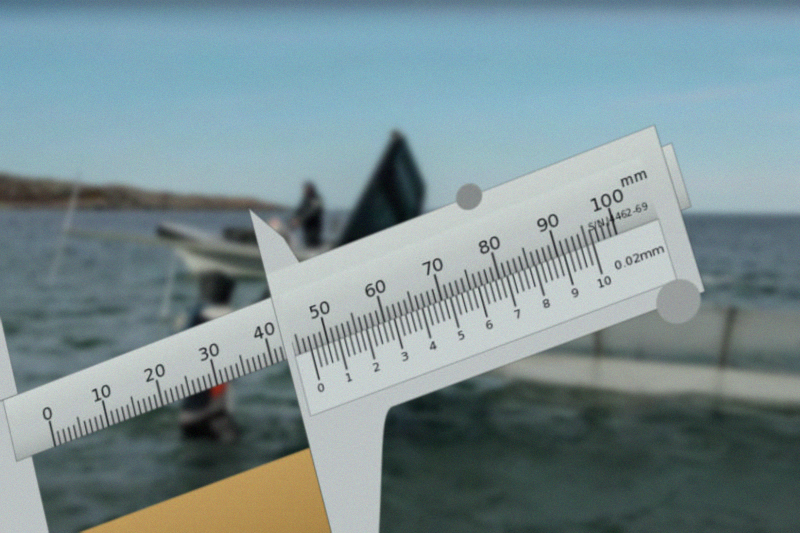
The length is 47.0 mm
